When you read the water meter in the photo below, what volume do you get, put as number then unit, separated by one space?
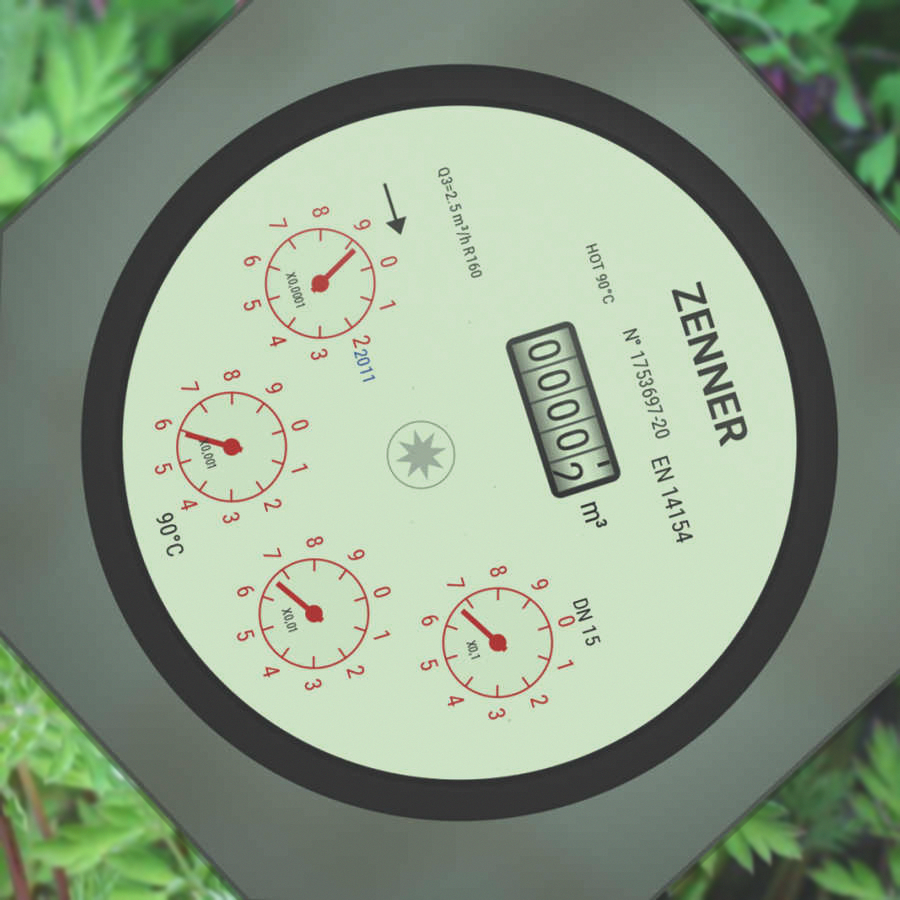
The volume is 1.6659 m³
